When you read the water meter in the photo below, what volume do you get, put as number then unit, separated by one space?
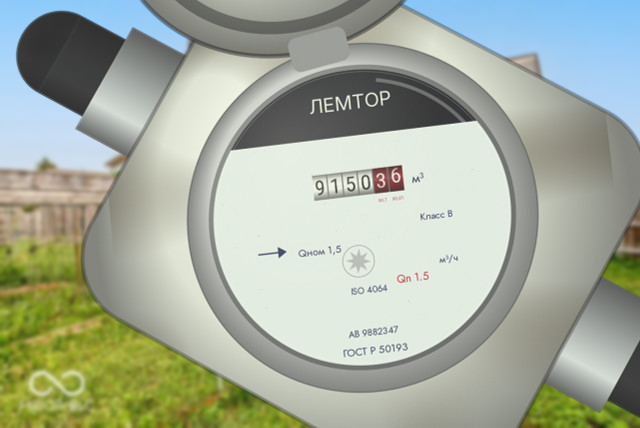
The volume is 9150.36 m³
